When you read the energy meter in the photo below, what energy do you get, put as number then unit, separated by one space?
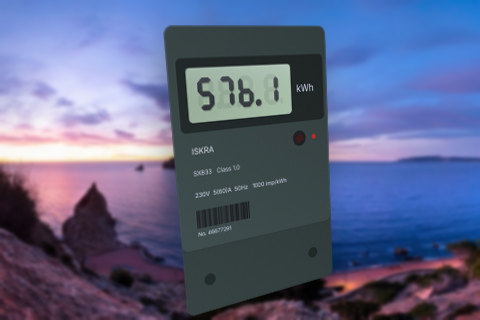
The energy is 576.1 kWh
